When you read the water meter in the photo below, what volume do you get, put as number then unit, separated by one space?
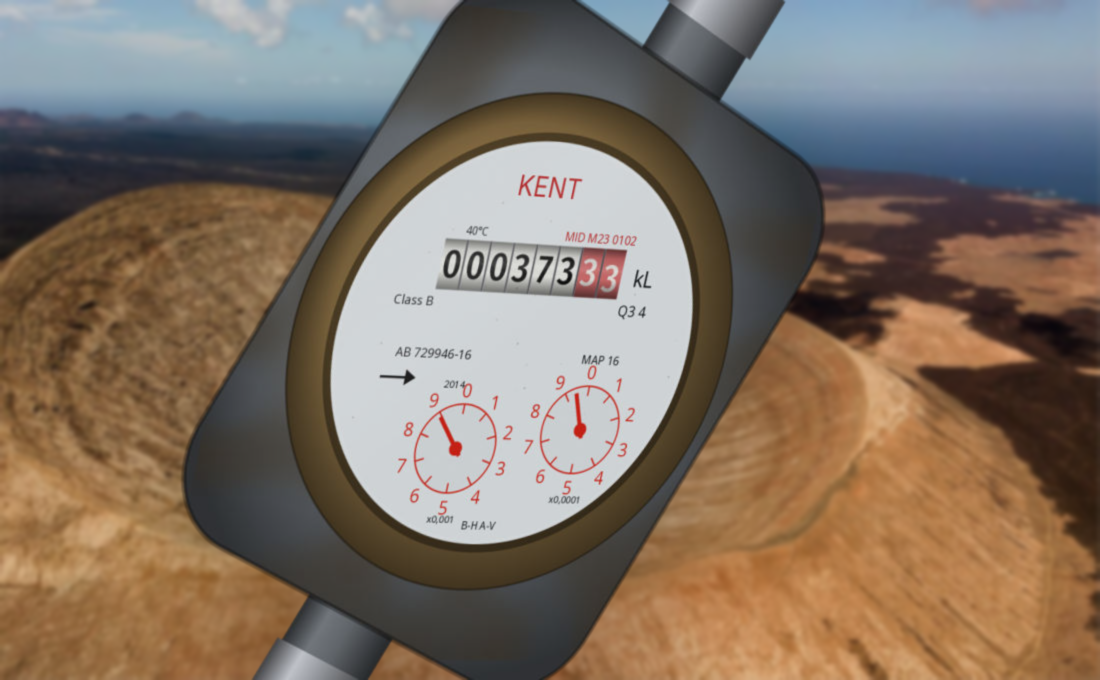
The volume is 373.3289 kL
